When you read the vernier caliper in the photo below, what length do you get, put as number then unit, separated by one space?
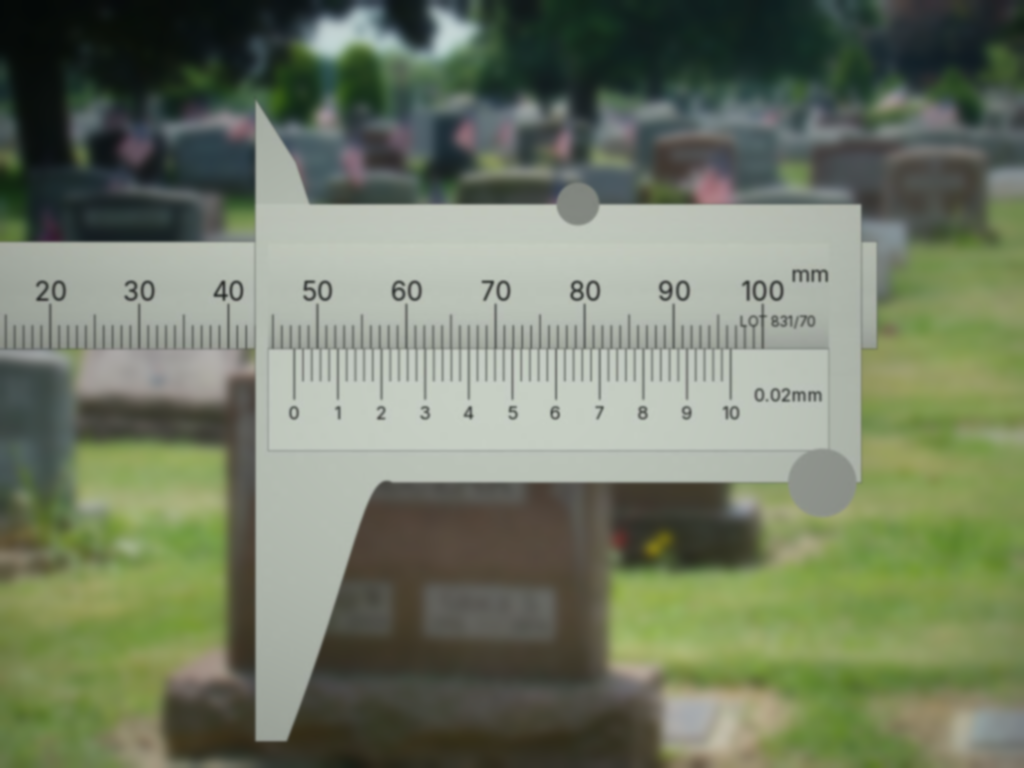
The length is 47.4 mm
